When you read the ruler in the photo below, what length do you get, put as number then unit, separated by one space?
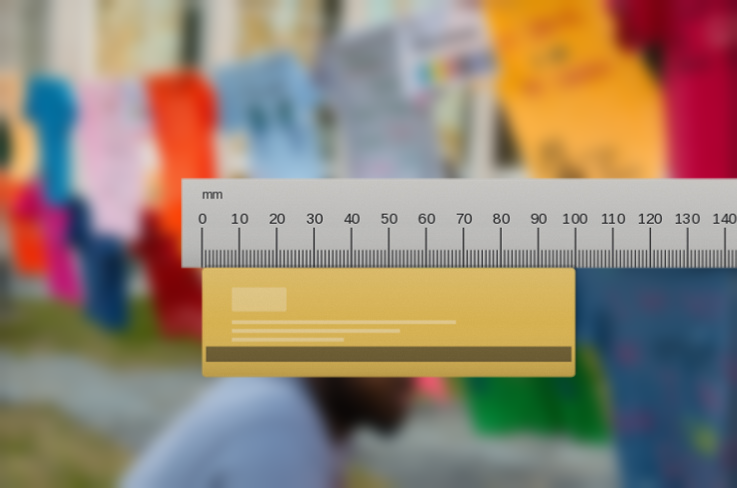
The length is 100 mm
